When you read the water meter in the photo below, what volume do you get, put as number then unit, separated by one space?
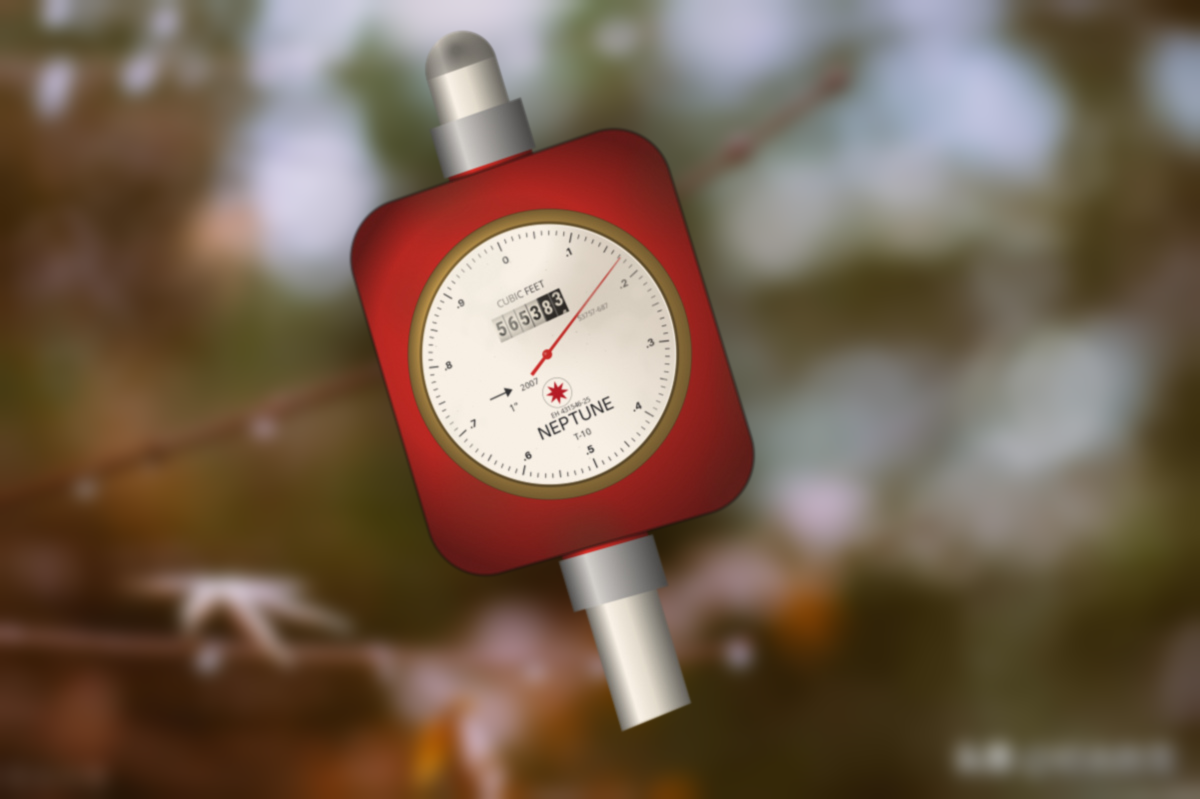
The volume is 565383.17 ft³
